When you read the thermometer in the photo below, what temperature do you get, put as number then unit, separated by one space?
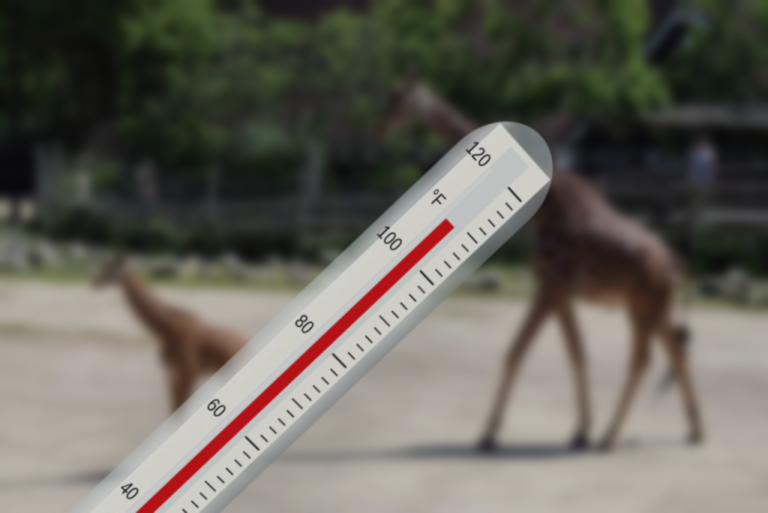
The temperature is 109 °F
